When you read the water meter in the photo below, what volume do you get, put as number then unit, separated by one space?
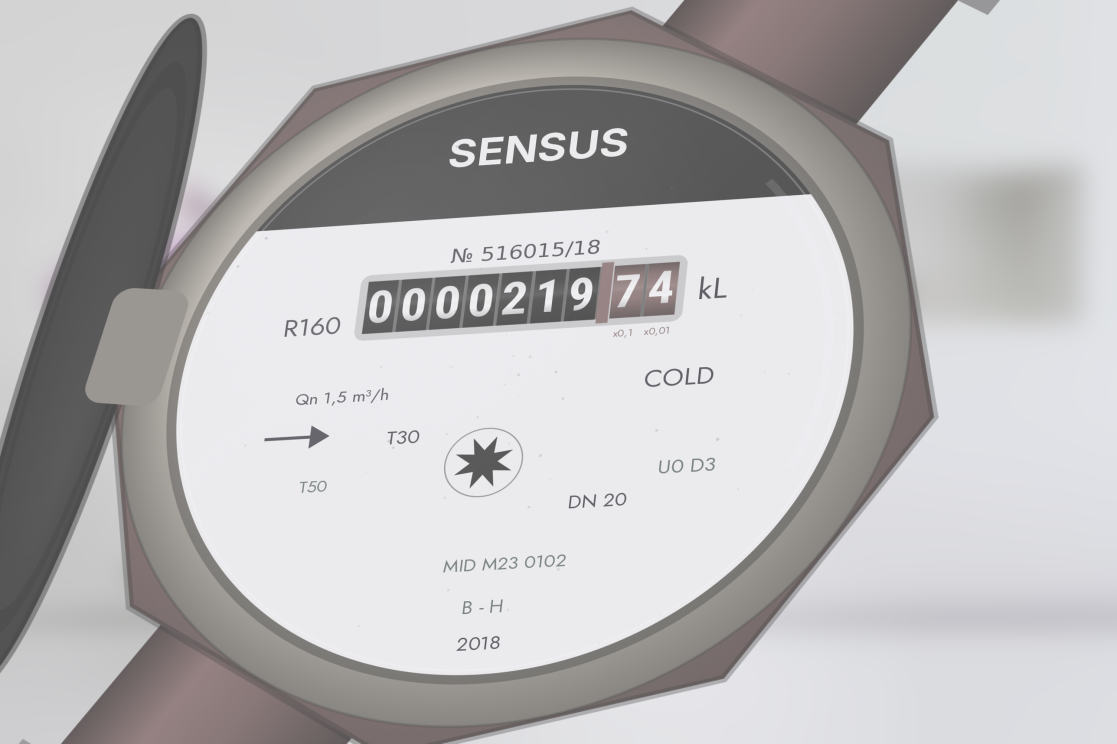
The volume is 219.74 kL
